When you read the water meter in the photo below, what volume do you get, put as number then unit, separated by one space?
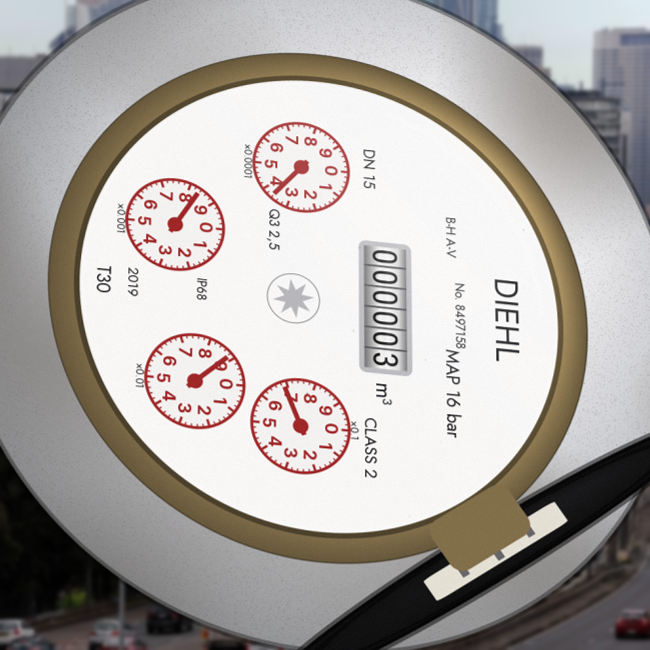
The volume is 3.6883 m³
